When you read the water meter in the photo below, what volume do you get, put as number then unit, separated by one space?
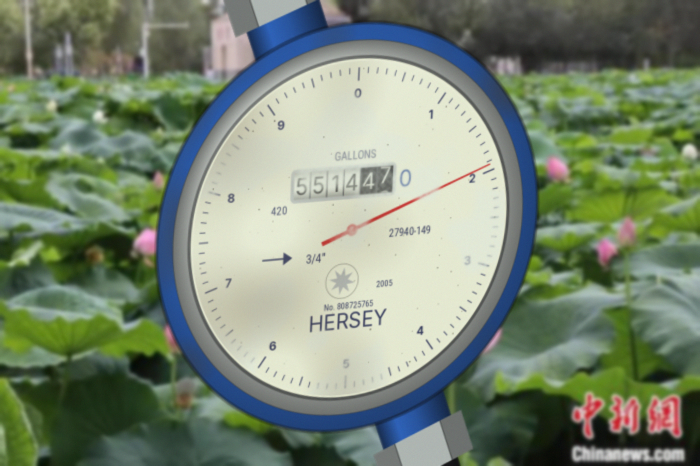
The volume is 5514471.9 gal
